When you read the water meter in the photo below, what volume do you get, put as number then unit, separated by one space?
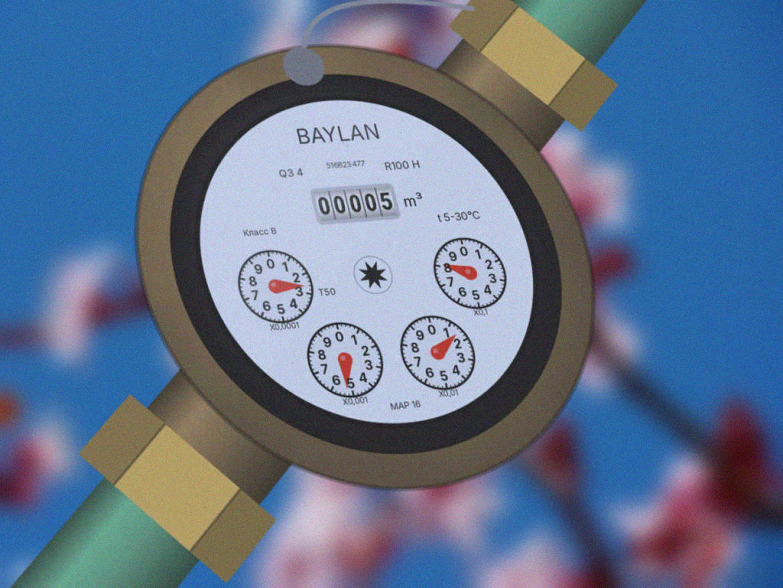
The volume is 5.8152 m³
